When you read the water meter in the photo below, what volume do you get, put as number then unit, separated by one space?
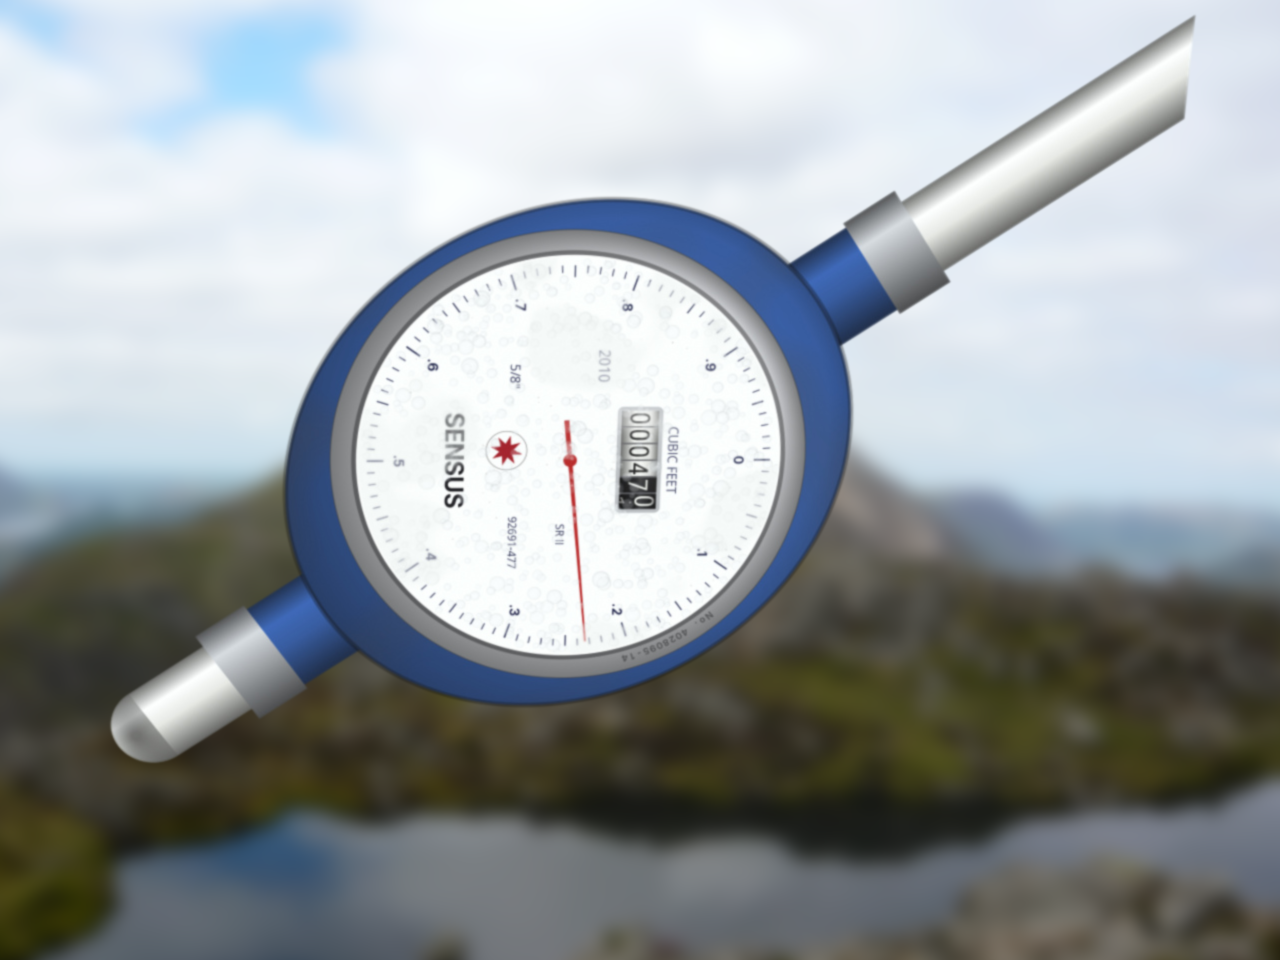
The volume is 470.23 ft³
